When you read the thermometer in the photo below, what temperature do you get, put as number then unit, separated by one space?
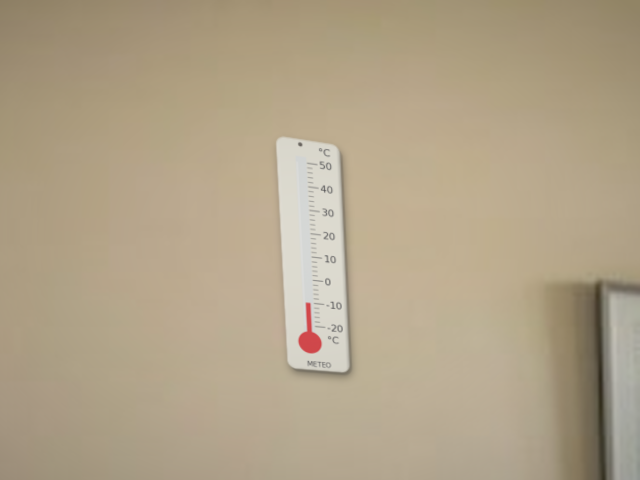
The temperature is -10 °C
